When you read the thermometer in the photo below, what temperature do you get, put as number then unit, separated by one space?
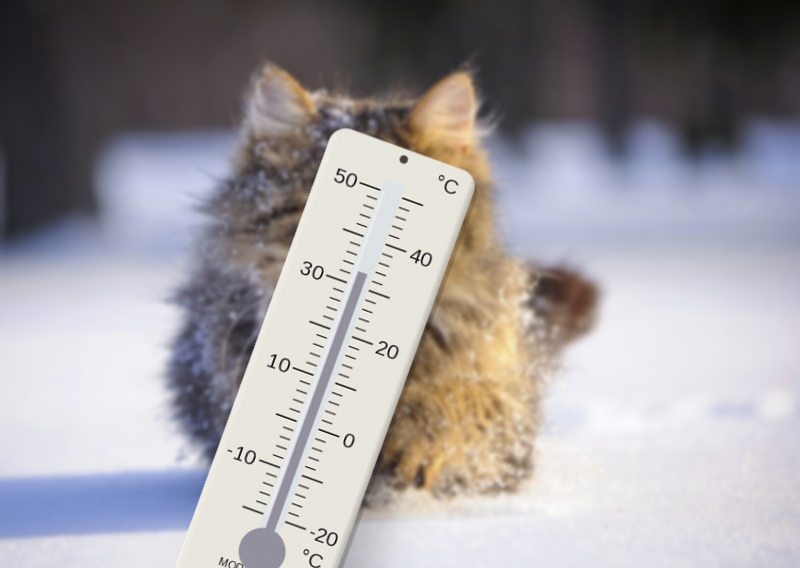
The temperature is 33 °C
